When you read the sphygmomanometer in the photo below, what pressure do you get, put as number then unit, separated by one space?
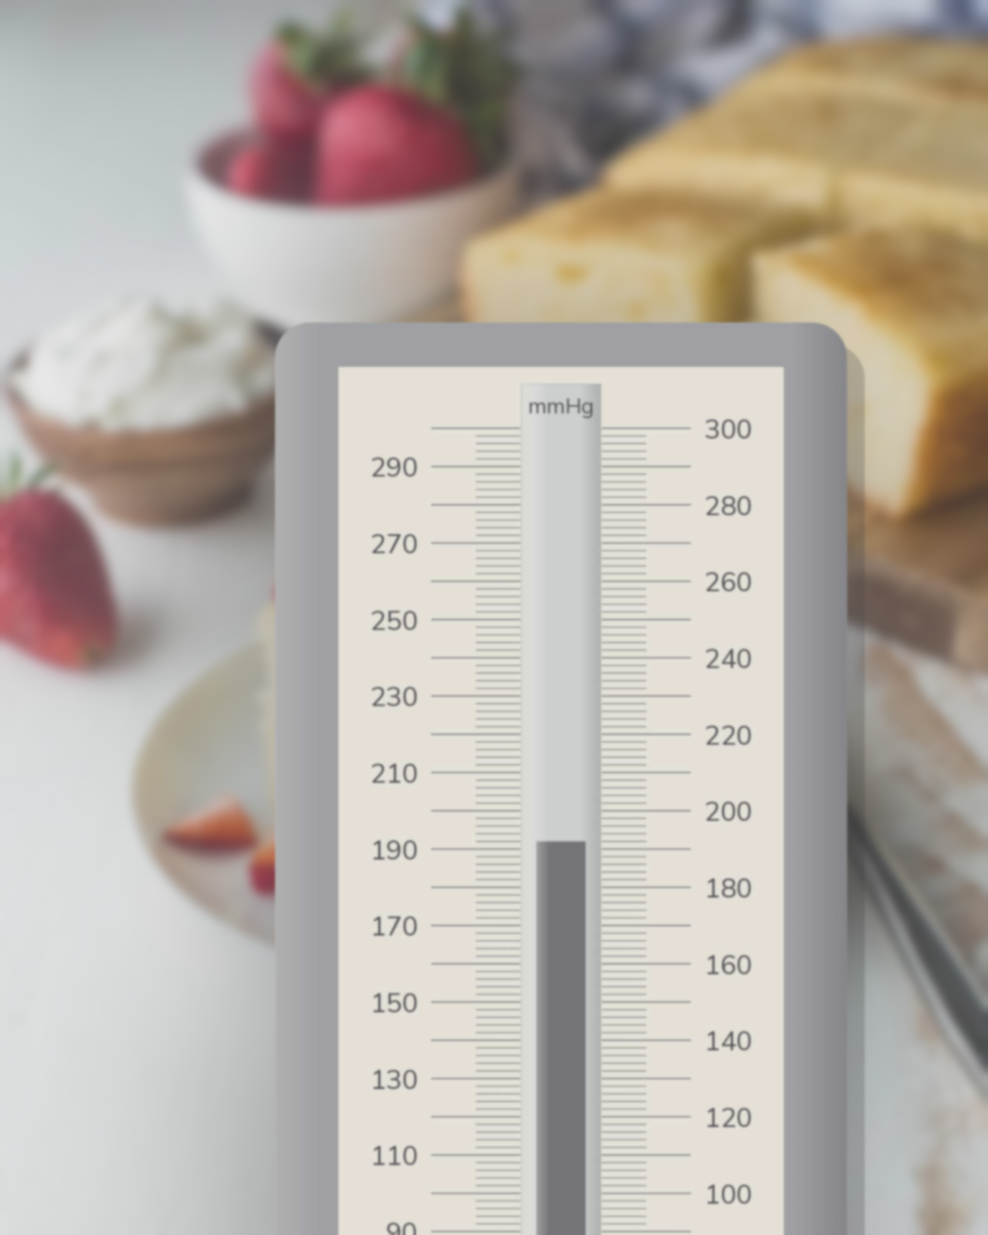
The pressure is 192 mmHg
